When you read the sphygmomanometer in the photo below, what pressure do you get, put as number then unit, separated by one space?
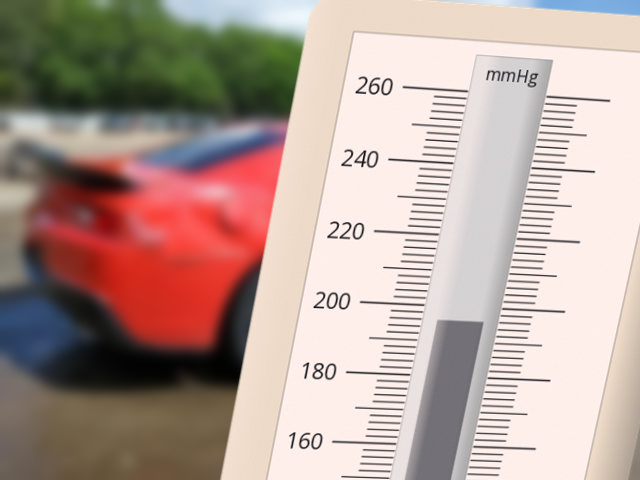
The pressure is 196 mmHg
